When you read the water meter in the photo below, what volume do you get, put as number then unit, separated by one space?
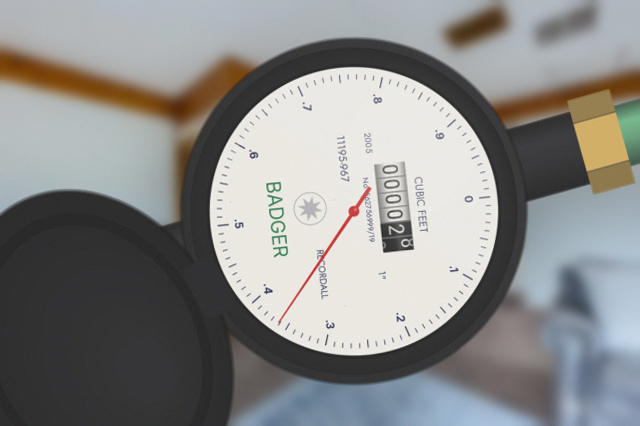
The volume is 28.36 ft³
